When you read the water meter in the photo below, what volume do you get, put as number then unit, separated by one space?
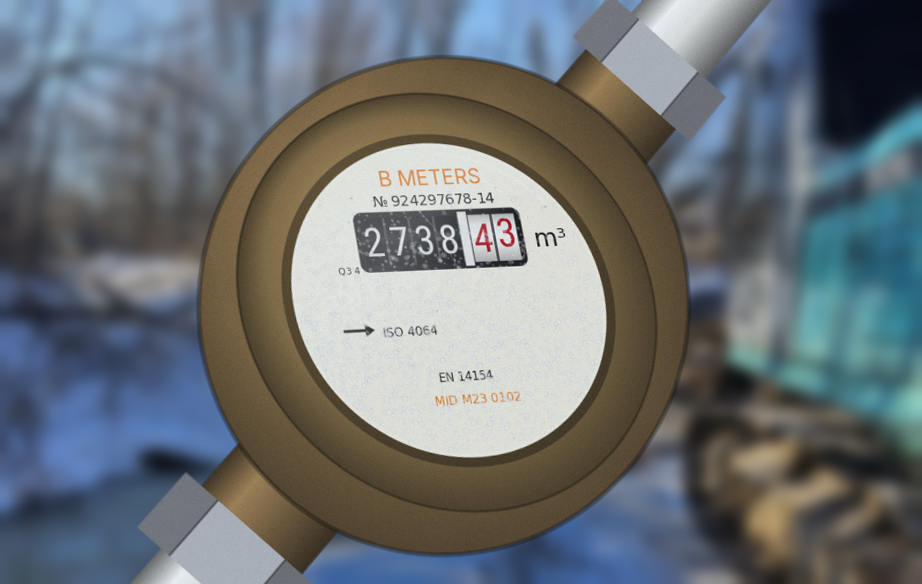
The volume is 2738.43 m³
